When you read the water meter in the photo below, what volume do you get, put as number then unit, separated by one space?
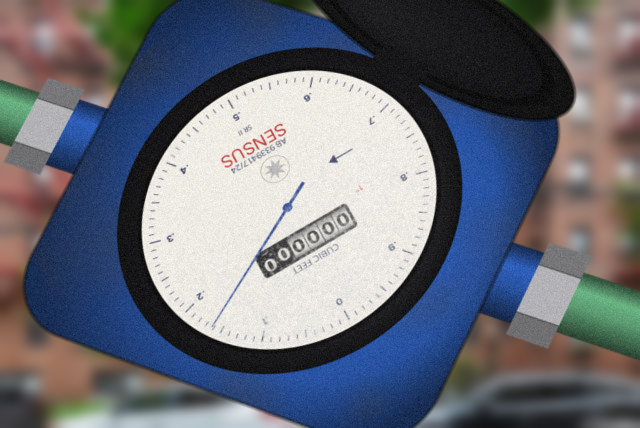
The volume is 0.16 ft³
